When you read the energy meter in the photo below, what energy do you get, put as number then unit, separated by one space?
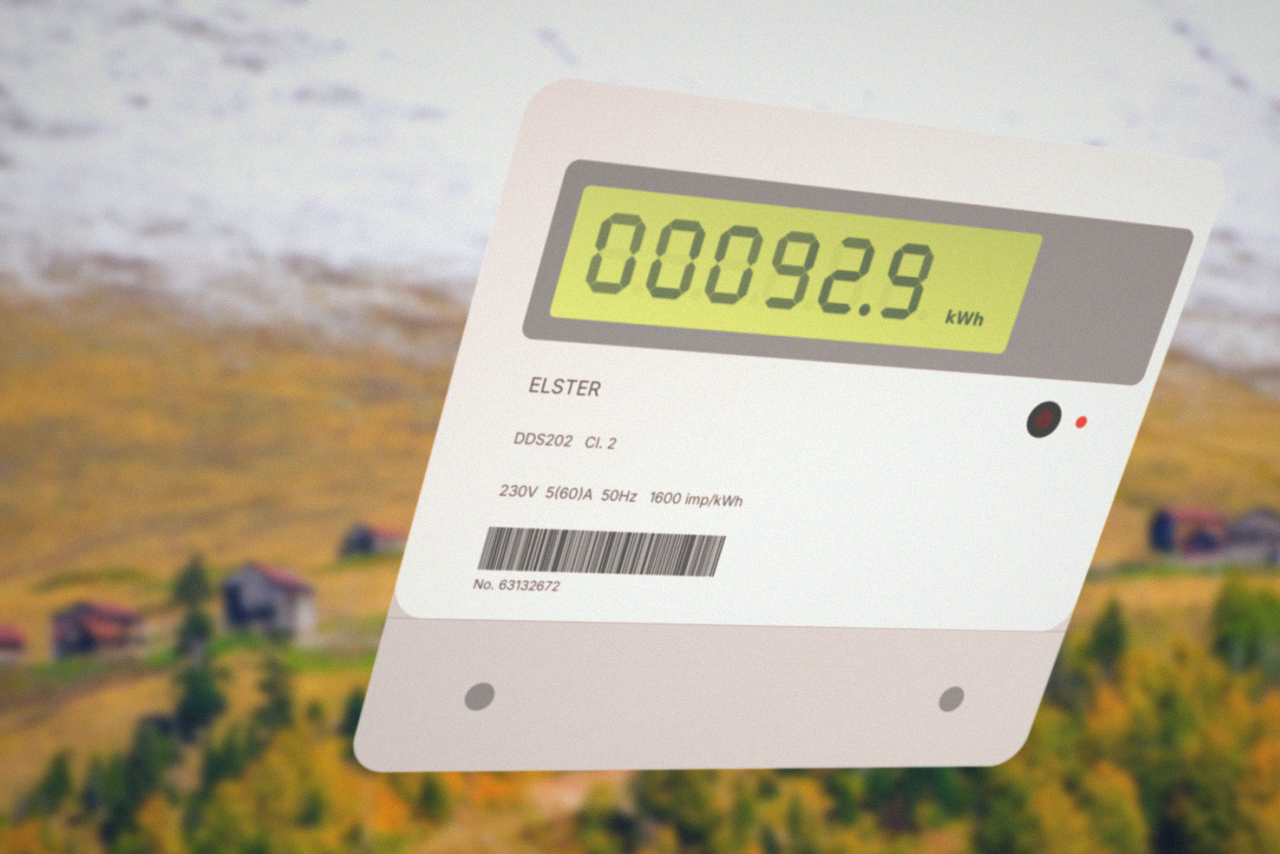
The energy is 92.9 kWh
